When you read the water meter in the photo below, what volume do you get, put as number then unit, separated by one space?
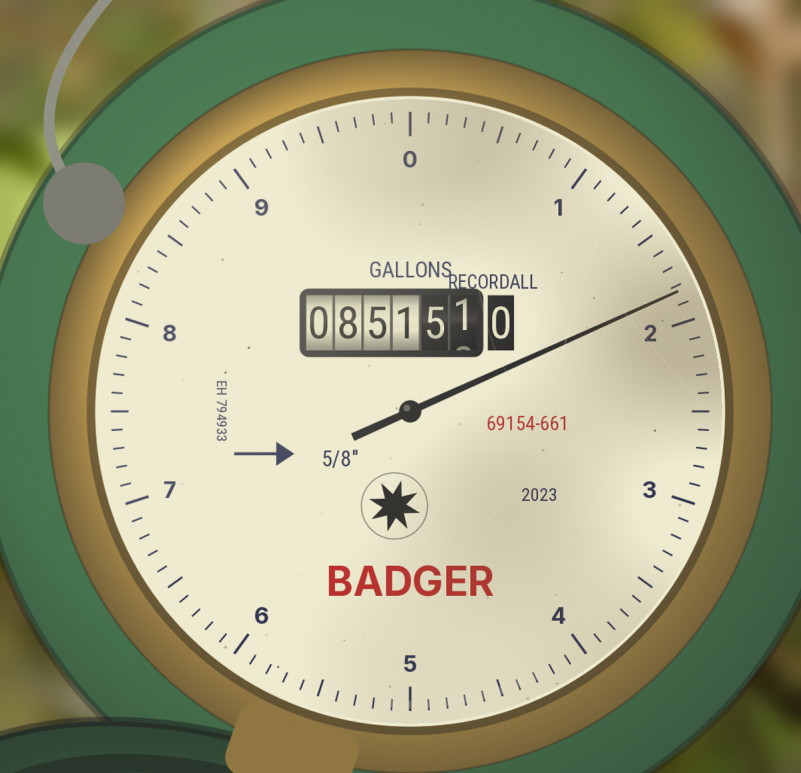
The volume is 851511.8 gal
